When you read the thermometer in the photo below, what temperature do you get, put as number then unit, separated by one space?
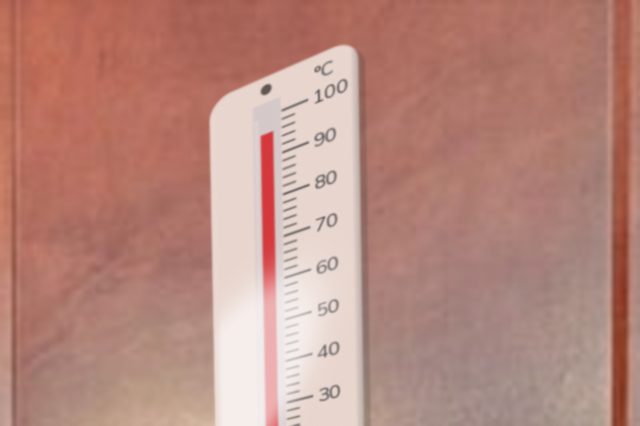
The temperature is 96 °C
